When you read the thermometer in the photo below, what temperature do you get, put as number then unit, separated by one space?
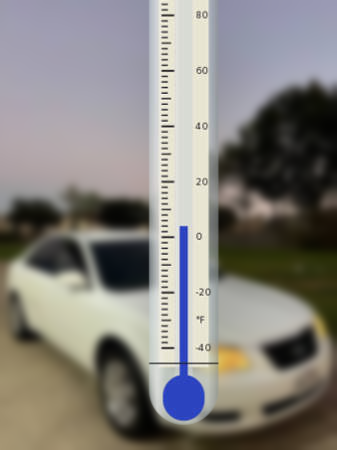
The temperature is 4 °F
